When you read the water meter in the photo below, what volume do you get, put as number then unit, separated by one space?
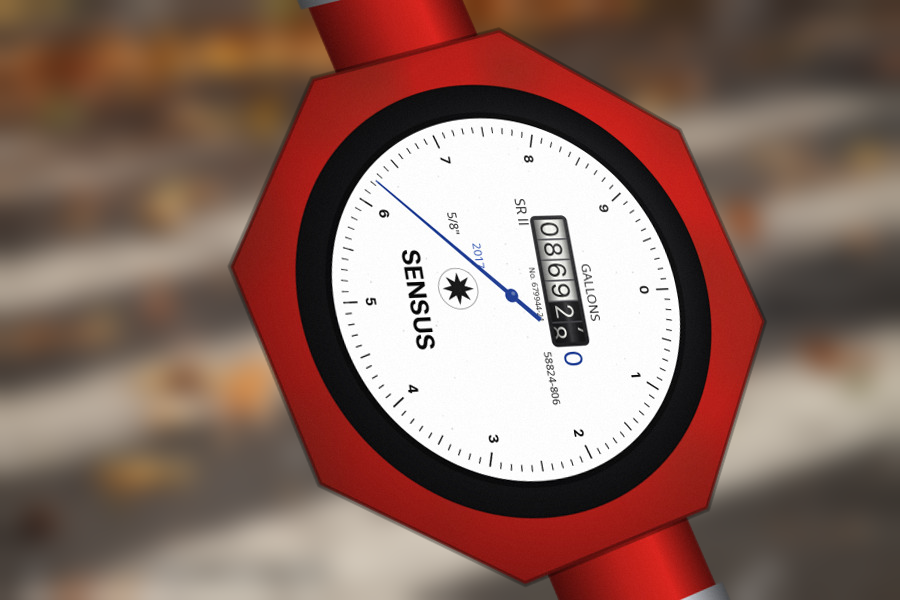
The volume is 869276.2 gal
